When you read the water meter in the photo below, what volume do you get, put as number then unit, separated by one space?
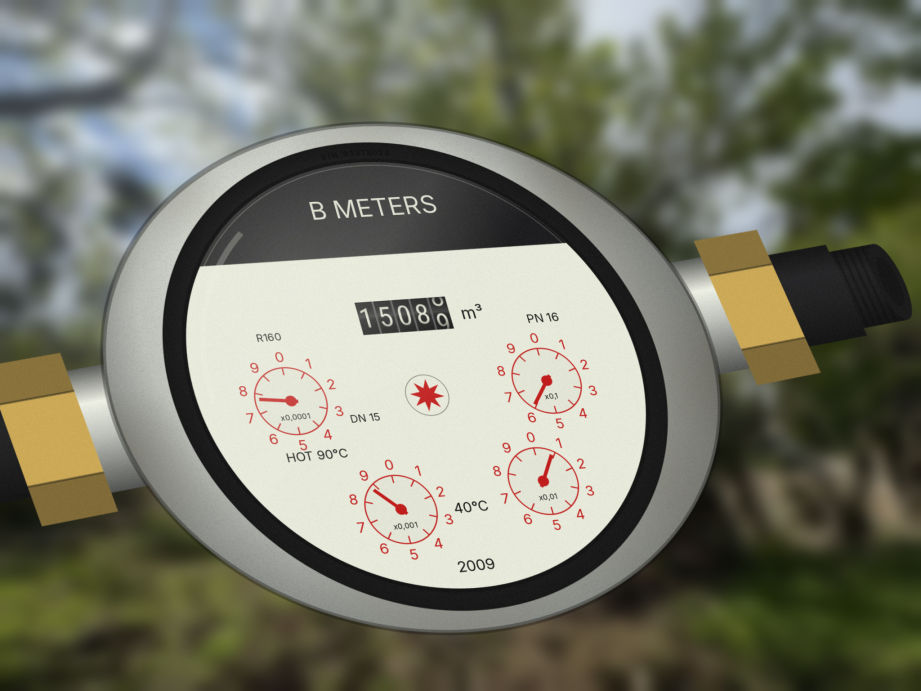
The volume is 15088.6087 m³
